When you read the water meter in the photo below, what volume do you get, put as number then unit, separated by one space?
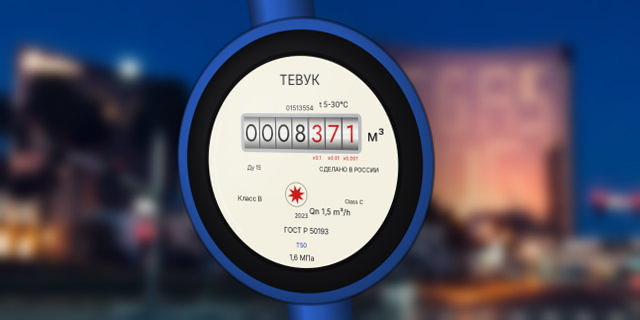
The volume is 8.371 m³
